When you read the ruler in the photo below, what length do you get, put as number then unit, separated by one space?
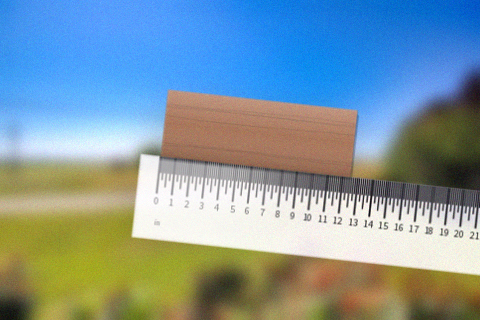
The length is 12.5 in
